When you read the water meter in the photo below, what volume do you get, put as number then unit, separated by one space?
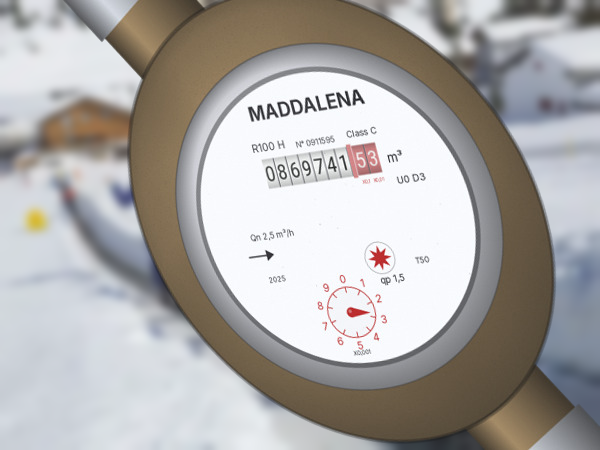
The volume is 869741.532 m³
